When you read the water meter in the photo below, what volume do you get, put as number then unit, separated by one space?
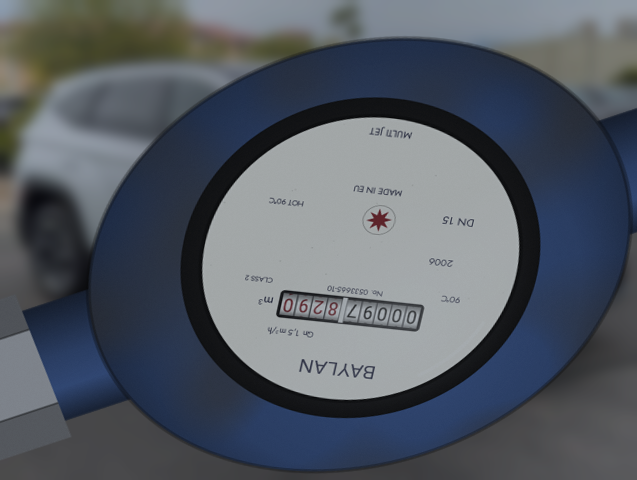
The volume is 97.8290 m³
